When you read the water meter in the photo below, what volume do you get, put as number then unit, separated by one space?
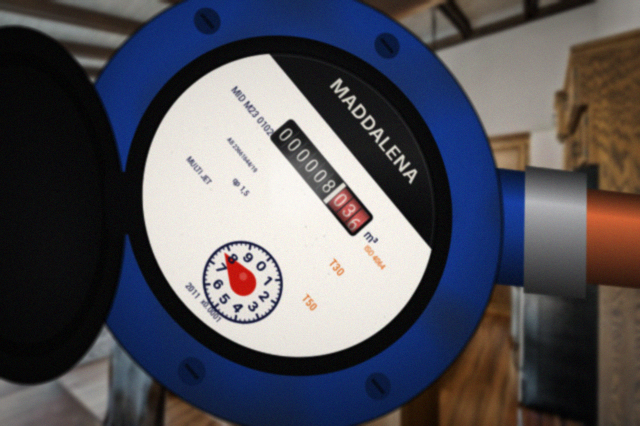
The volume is 8.0357 m³
